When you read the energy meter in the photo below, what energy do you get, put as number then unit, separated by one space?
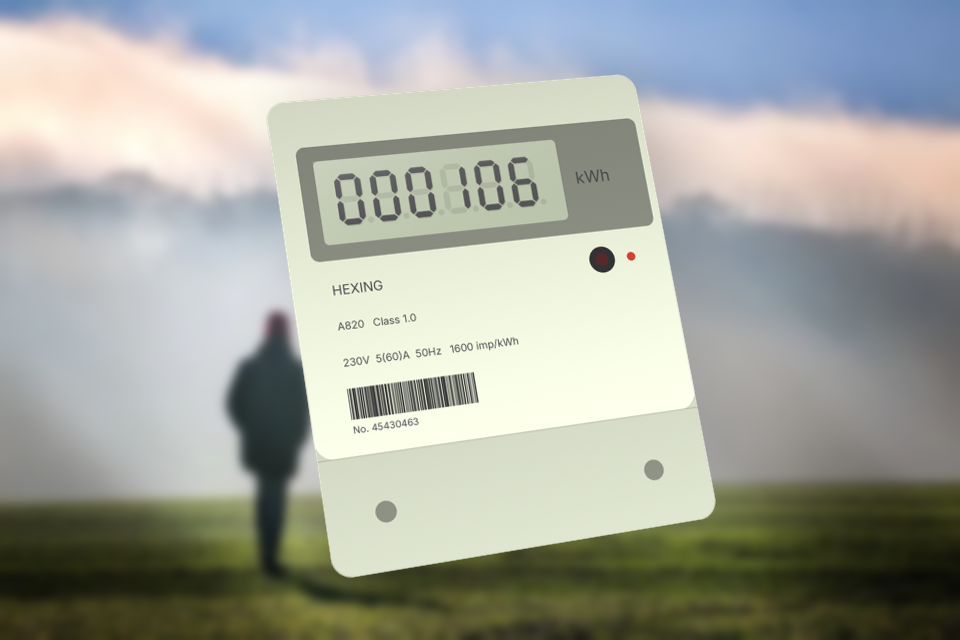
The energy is 106 kWh
